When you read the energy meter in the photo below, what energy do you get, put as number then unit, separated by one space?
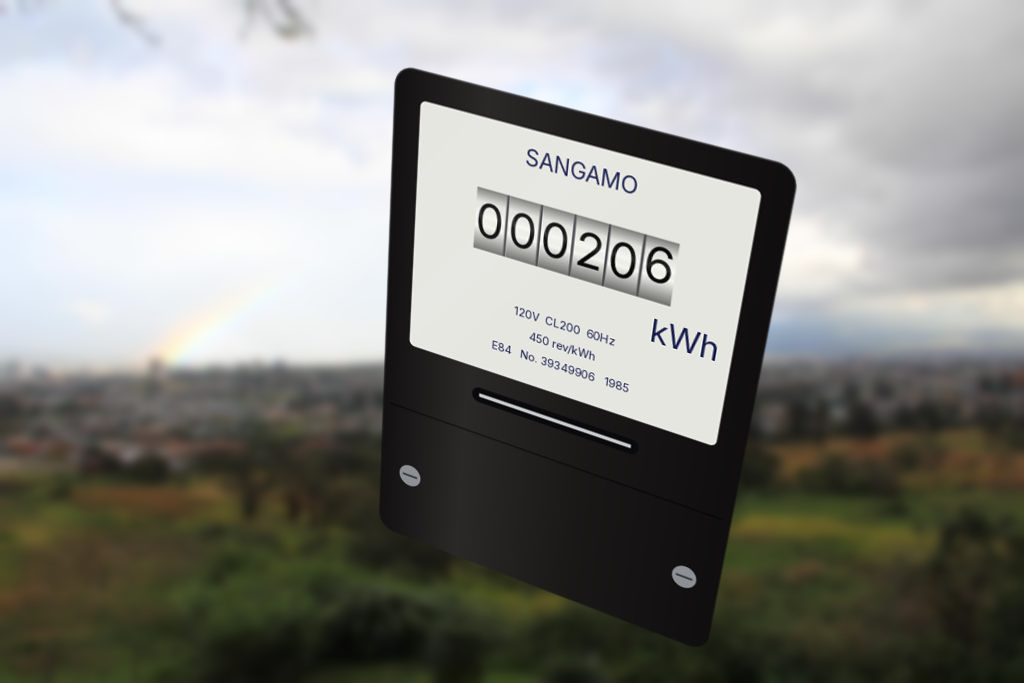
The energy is 206 kWh
